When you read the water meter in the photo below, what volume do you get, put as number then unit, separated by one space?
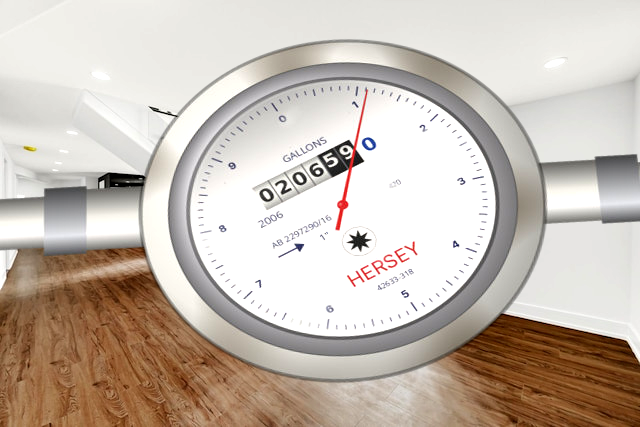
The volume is 206591.1 gal
